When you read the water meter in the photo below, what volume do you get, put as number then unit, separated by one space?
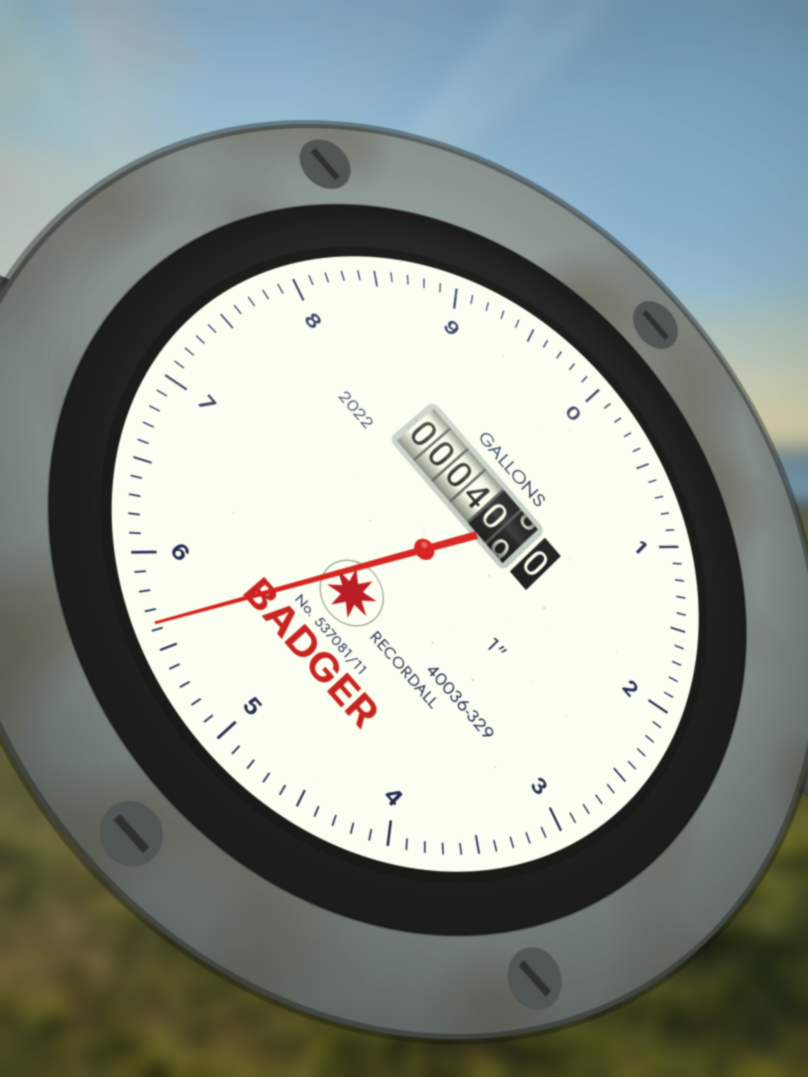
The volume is 4085.6 gal
